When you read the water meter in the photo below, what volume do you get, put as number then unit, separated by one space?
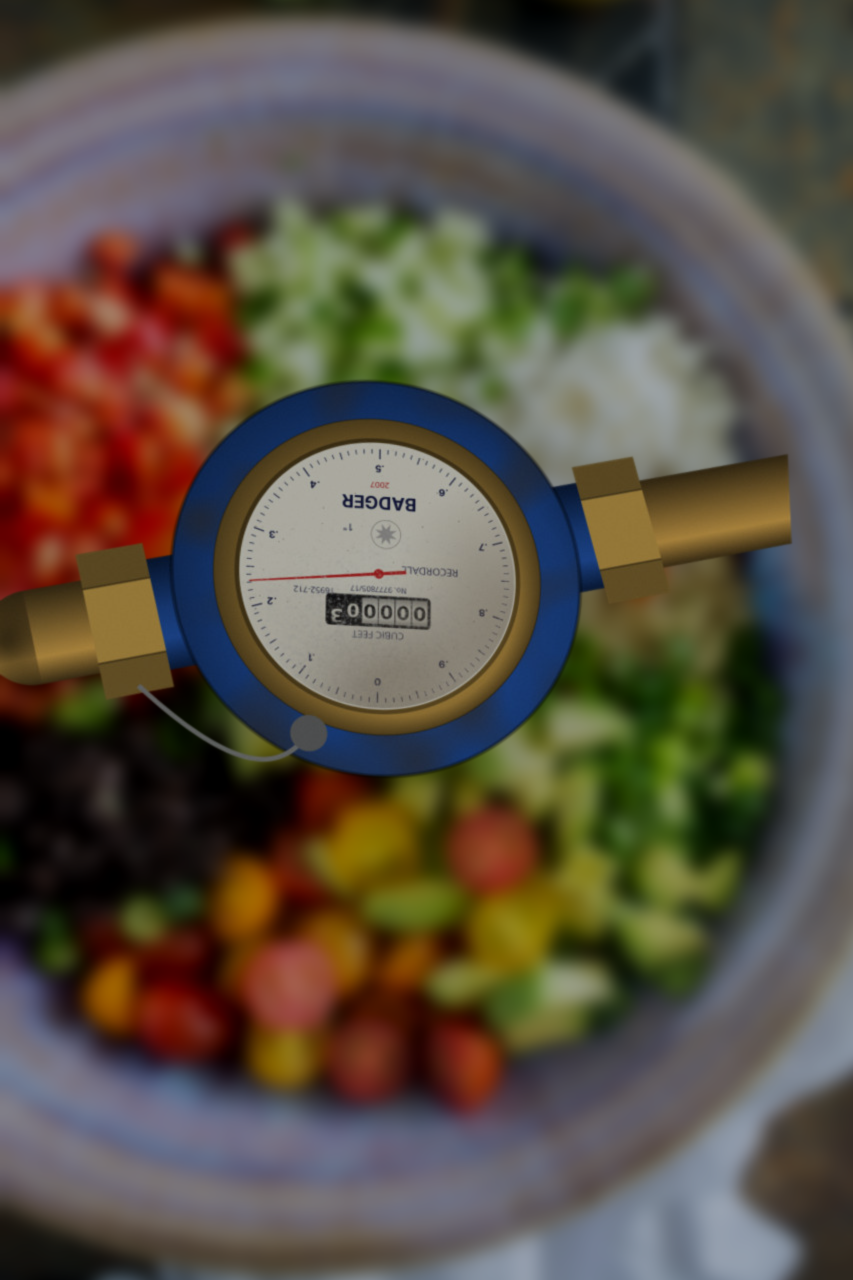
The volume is 3.23 ft³
